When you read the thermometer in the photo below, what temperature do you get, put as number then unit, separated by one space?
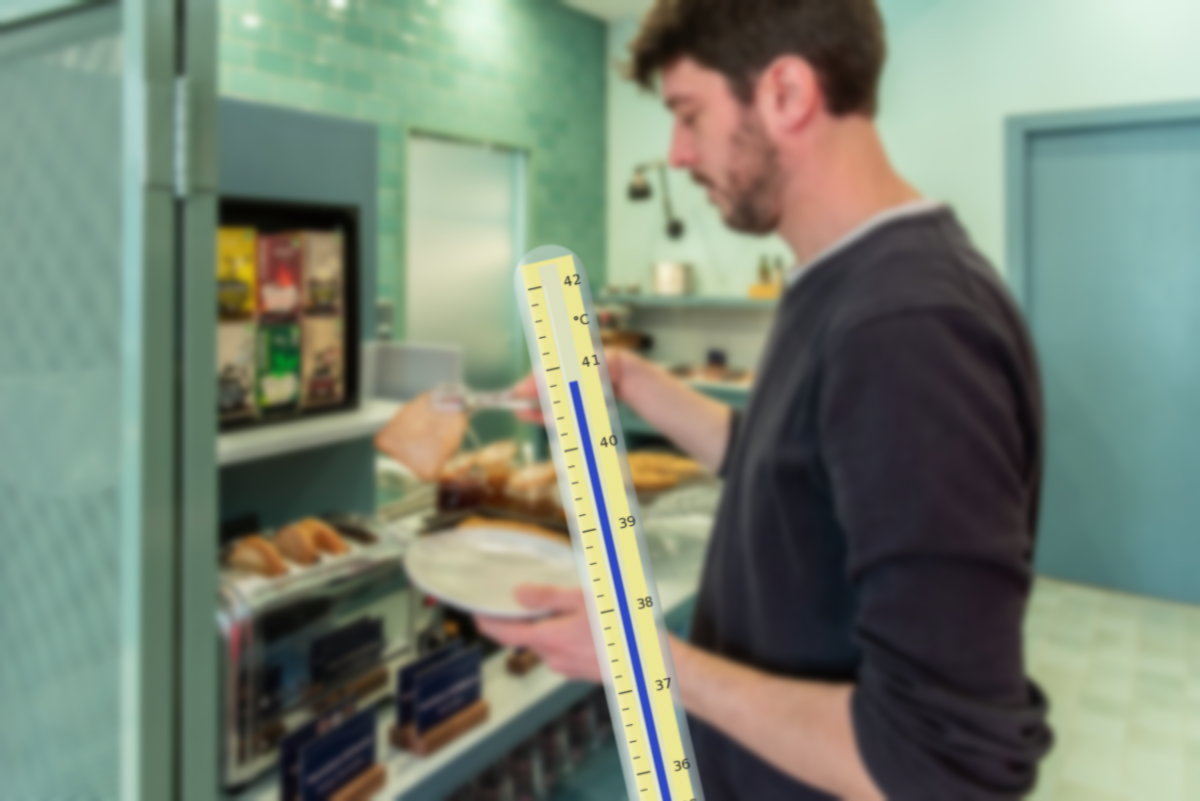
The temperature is 40.8 °C
